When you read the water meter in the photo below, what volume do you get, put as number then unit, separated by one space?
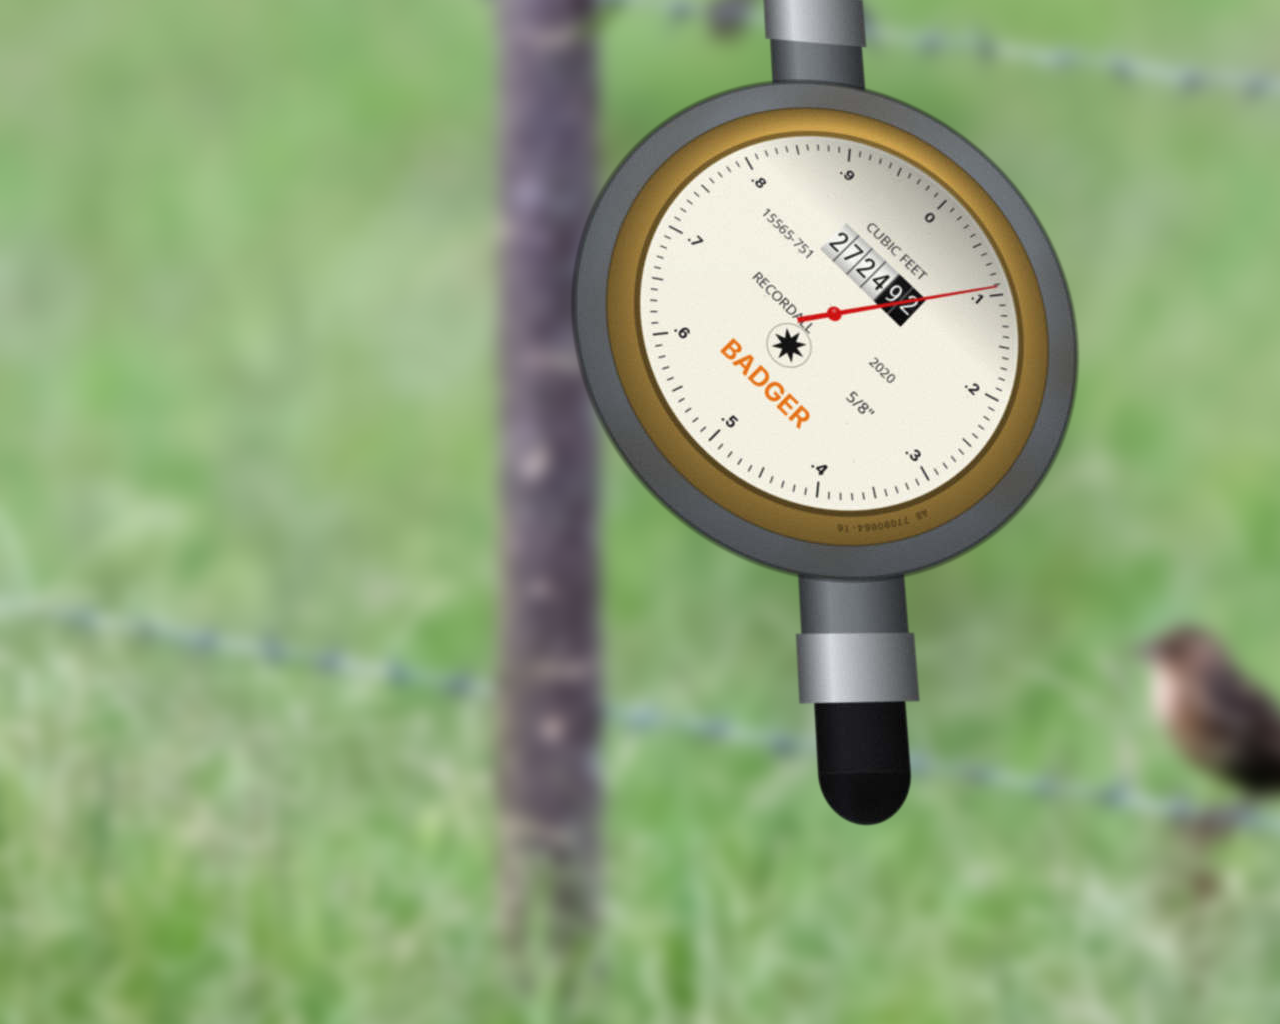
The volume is 272492.09 ft³
